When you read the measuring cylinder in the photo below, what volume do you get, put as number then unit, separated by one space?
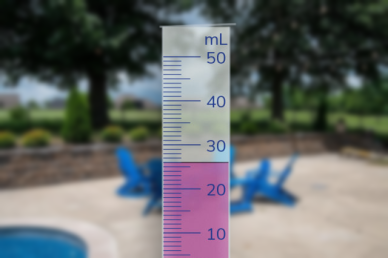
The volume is 26 mL
